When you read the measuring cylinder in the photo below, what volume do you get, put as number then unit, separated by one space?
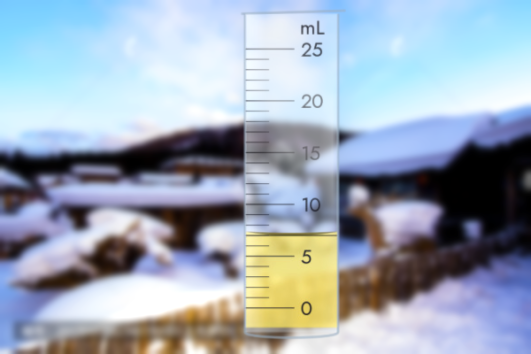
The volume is 7 mL
